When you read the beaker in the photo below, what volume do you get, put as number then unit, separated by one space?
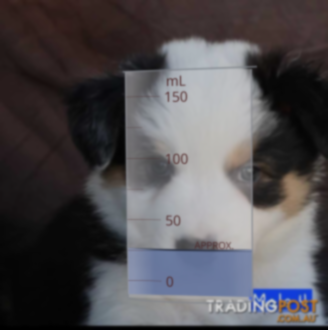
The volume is 25 mL
